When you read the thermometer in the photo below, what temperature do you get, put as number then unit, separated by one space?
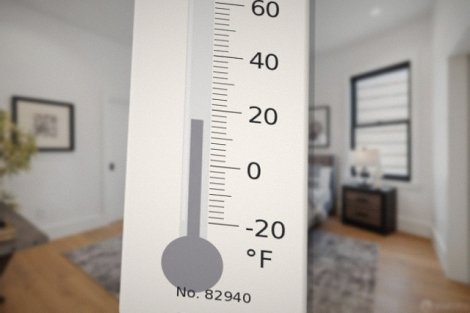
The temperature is 16 °F
